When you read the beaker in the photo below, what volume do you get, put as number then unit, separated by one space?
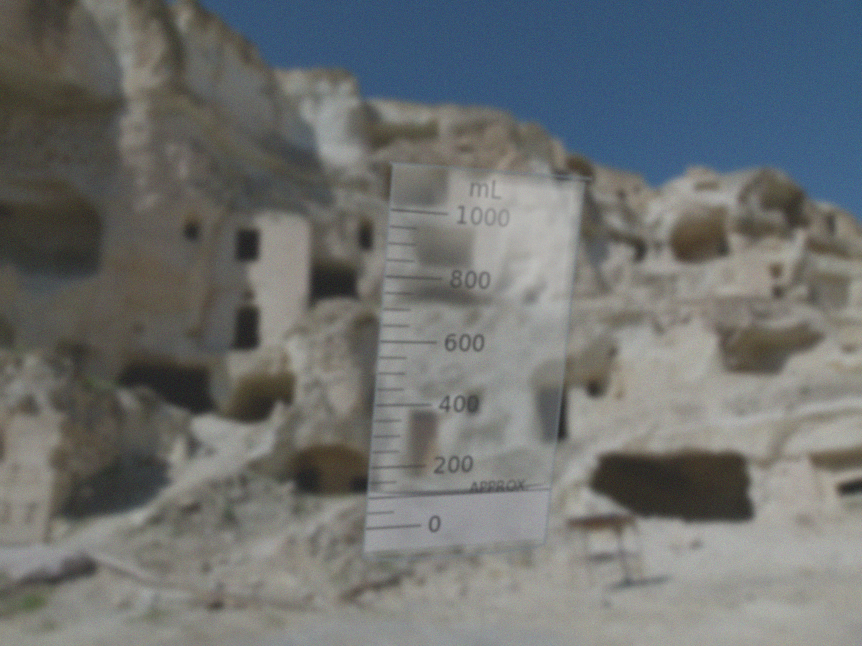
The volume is 100 mL
